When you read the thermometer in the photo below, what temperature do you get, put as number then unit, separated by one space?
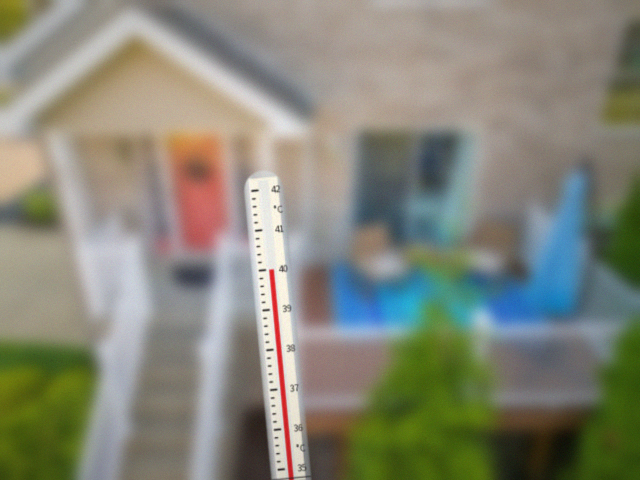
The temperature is 40 °C
